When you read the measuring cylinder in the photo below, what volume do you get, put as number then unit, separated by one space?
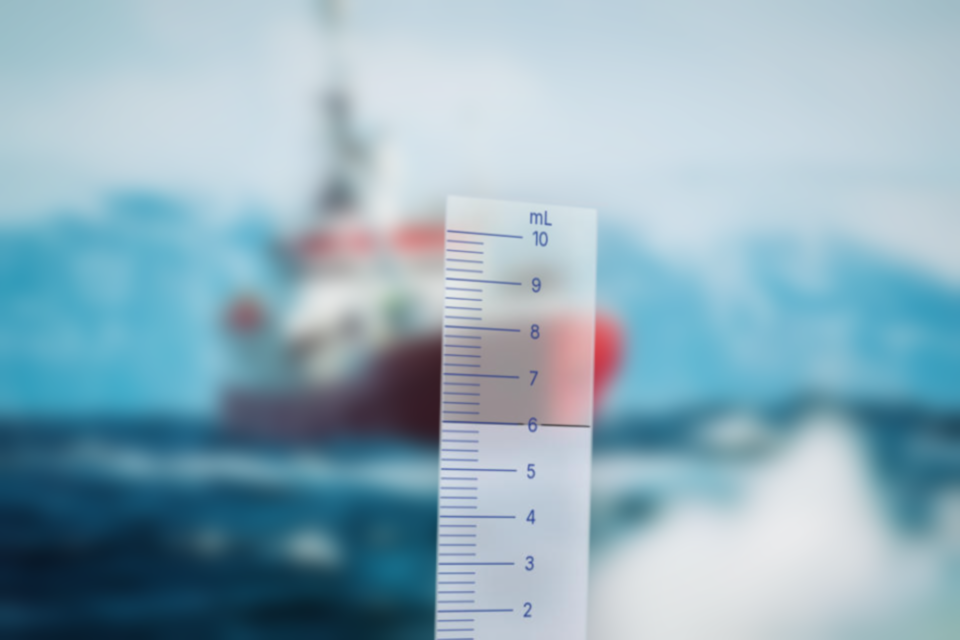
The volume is 6 mL
